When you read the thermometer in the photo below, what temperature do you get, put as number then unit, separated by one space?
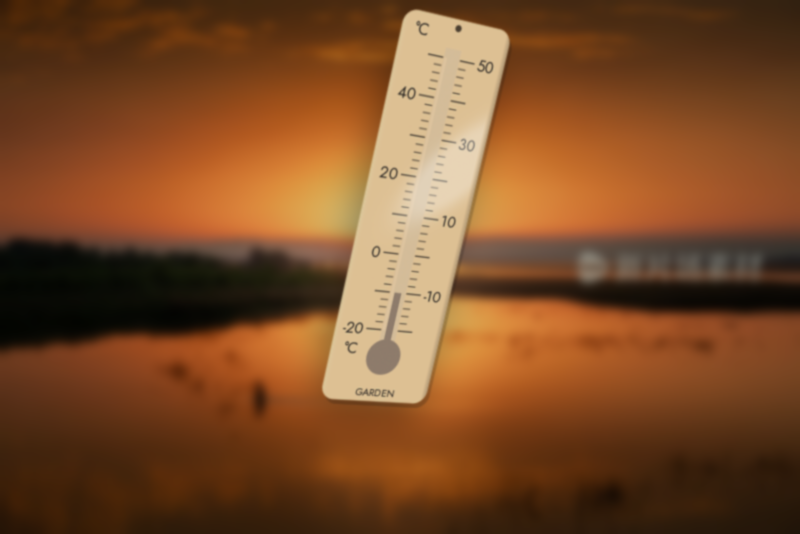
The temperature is -10 °C
